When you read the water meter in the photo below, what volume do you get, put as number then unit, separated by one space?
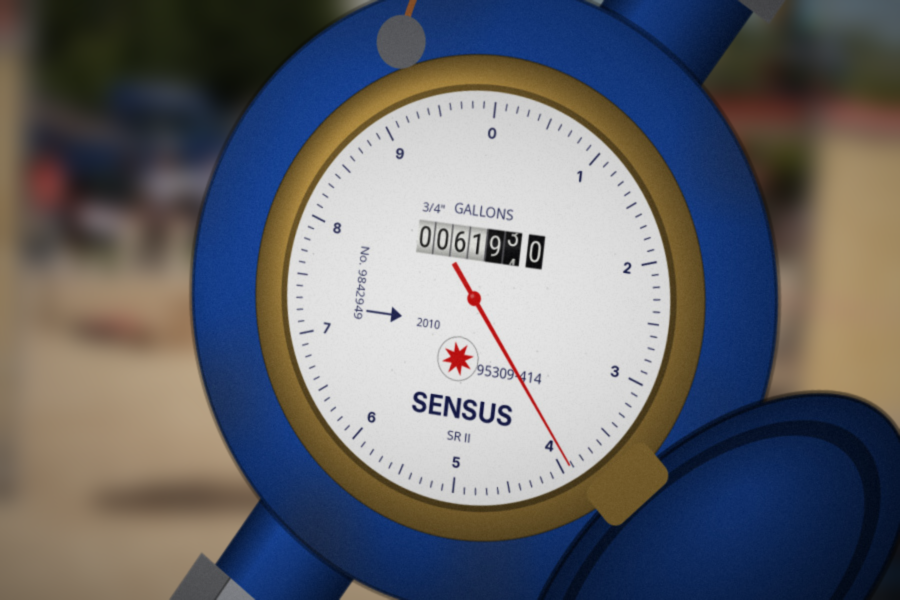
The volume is 61933.9 gal
